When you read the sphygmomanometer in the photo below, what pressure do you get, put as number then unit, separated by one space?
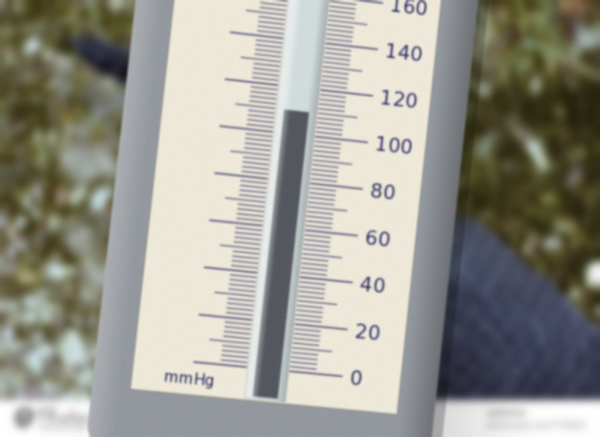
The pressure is 110 mmHg
